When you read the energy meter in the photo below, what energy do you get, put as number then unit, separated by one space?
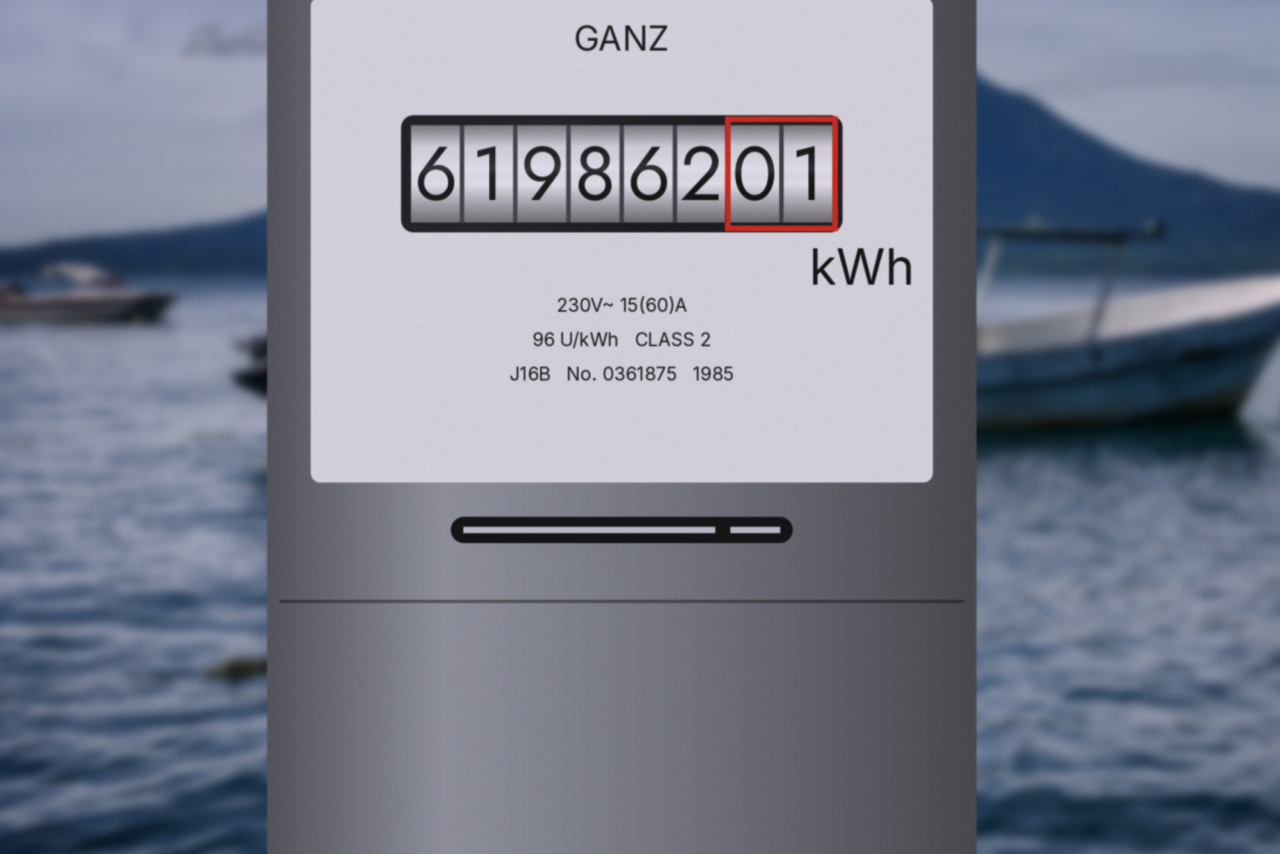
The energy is 619862.01 kWh
